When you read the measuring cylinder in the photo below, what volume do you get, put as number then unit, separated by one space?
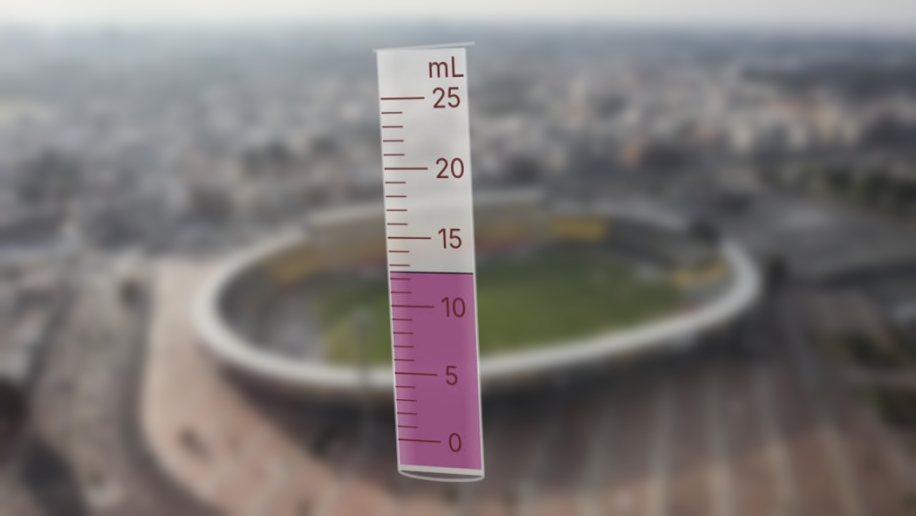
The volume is 12.5 mL
